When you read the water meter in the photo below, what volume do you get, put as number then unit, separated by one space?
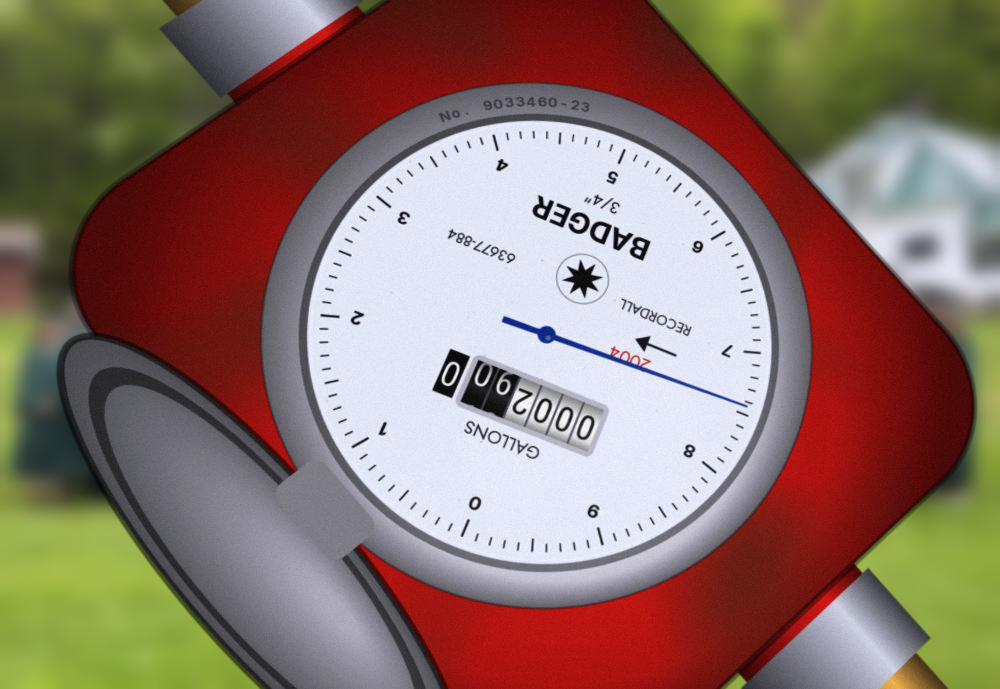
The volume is 2897.4 gal
